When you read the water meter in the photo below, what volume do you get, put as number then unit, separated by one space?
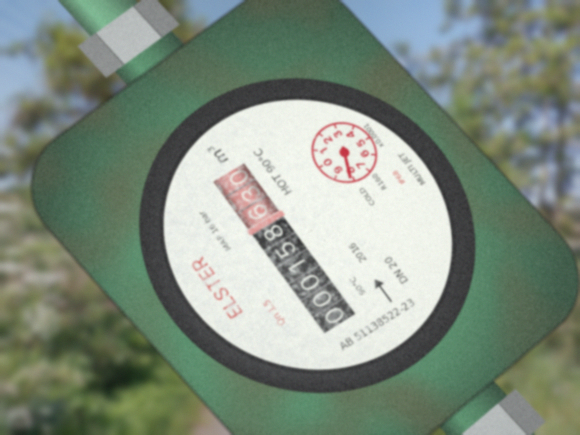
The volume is 158.6298 m³
